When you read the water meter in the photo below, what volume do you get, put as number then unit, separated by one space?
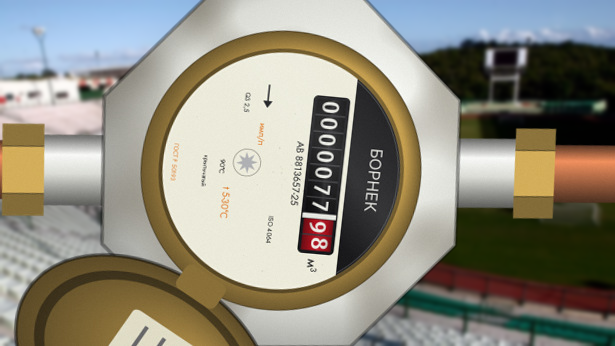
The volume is 77.98 m³
